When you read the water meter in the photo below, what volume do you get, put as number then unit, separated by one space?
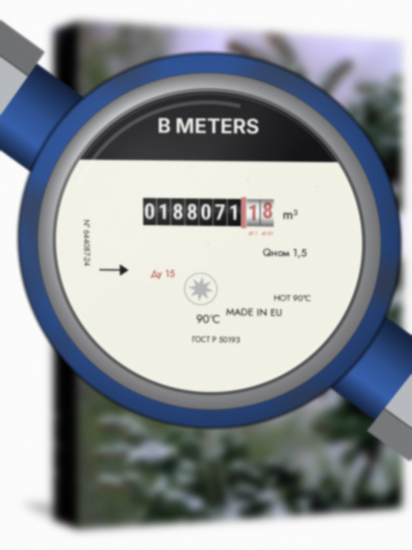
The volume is 188071.18 m³
